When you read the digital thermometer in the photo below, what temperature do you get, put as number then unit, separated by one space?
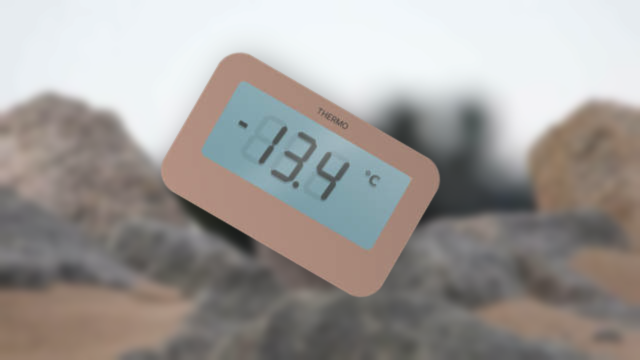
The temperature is -13.4 °C
